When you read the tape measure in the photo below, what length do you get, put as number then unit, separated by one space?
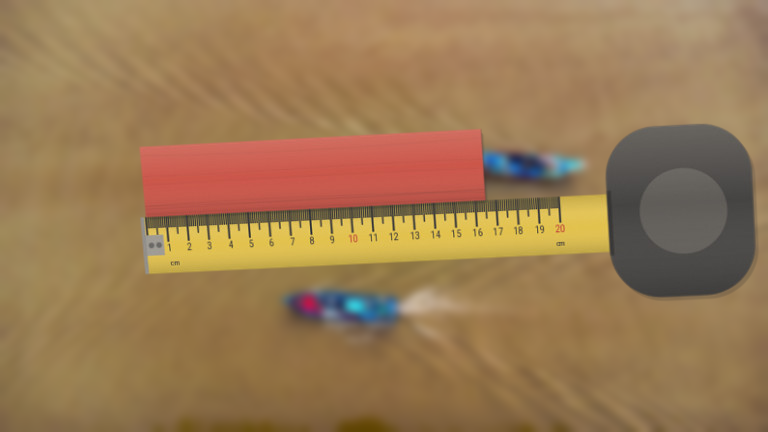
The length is 16.5 cm
